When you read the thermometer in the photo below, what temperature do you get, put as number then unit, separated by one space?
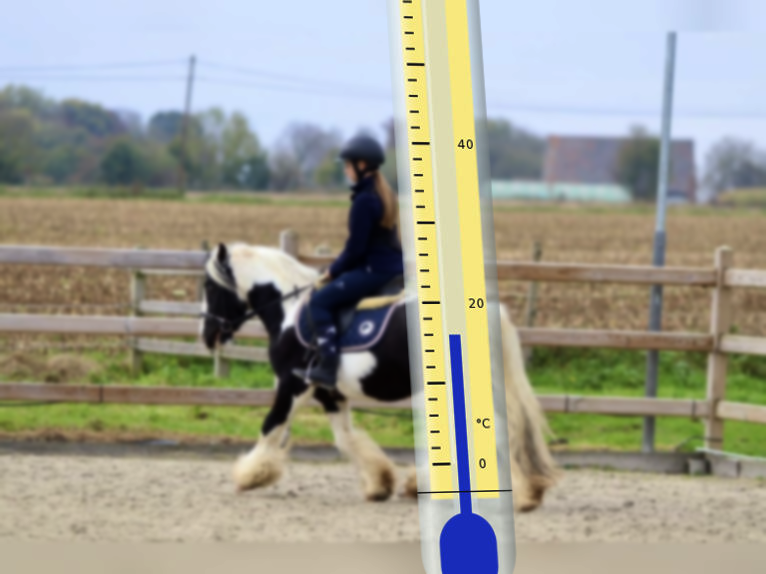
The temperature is 16 °C
